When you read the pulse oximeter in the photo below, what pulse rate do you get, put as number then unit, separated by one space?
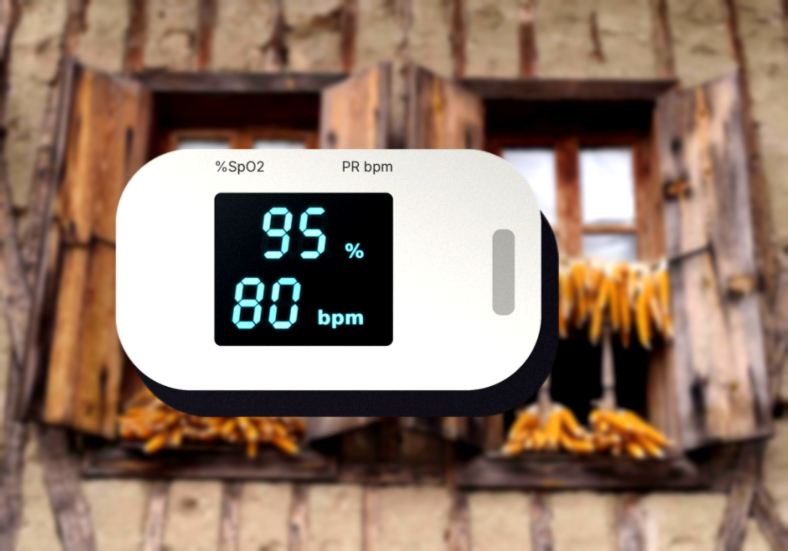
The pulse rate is 80 bpm
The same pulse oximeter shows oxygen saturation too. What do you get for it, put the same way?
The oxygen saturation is 95 %
